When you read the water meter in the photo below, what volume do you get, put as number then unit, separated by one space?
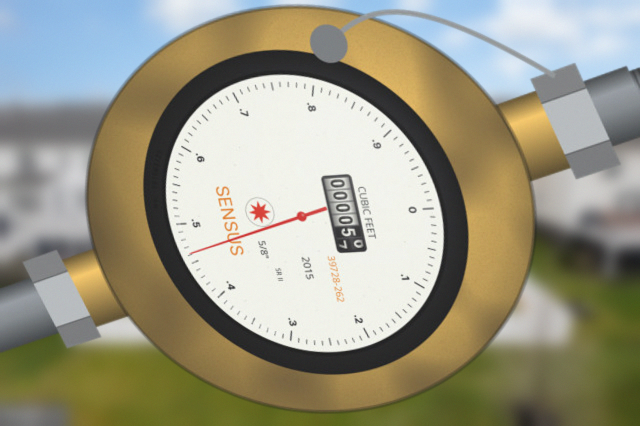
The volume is 56.46 ft³
